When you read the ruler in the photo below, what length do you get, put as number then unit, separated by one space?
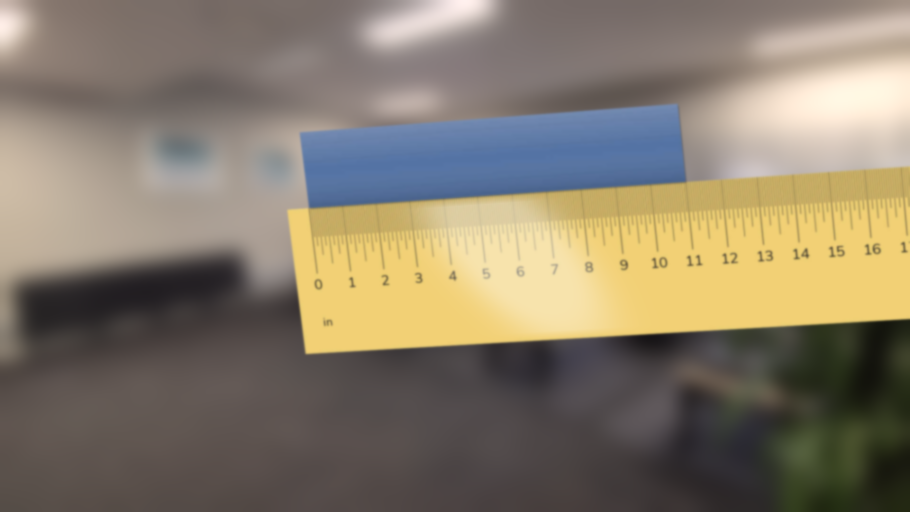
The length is 11 in
